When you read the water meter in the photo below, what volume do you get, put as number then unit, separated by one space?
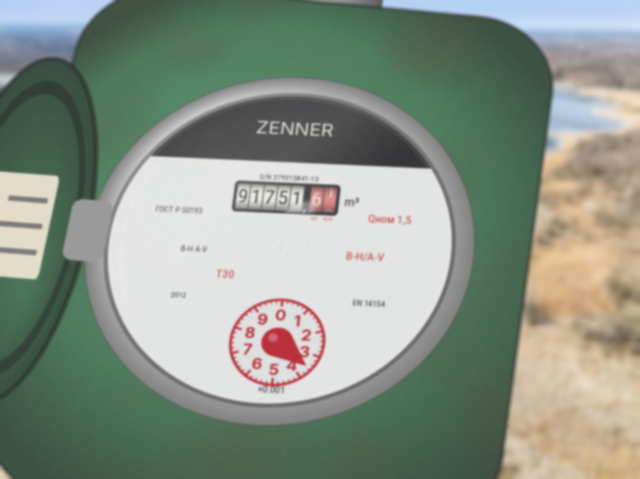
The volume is 91751.613 m³
